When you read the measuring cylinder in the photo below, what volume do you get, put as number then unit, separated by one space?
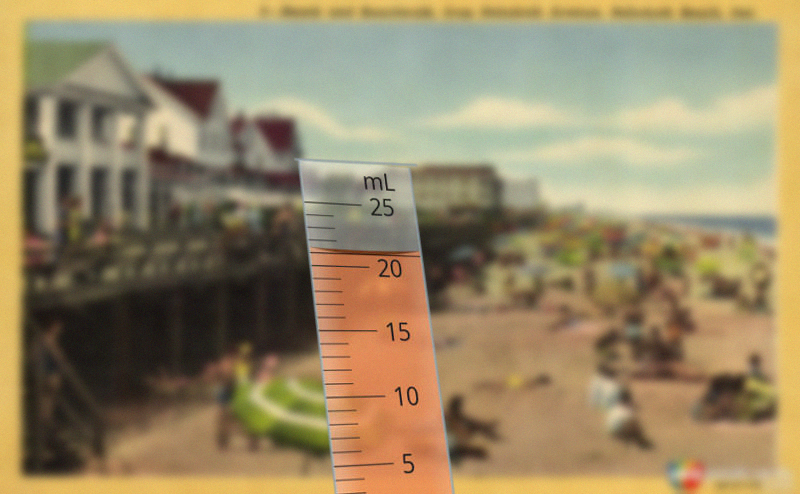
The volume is 21 mL
